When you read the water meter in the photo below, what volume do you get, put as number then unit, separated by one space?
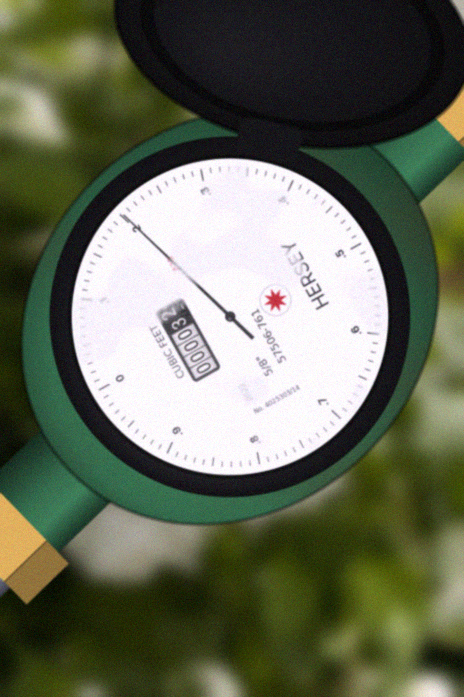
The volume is 32.20 ft³
